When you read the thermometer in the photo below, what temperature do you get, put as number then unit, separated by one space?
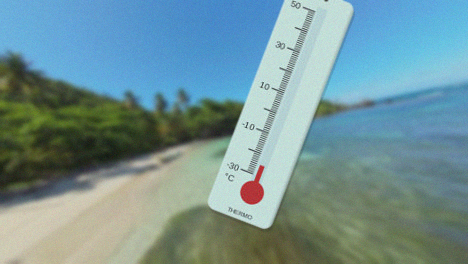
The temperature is -25 °C
